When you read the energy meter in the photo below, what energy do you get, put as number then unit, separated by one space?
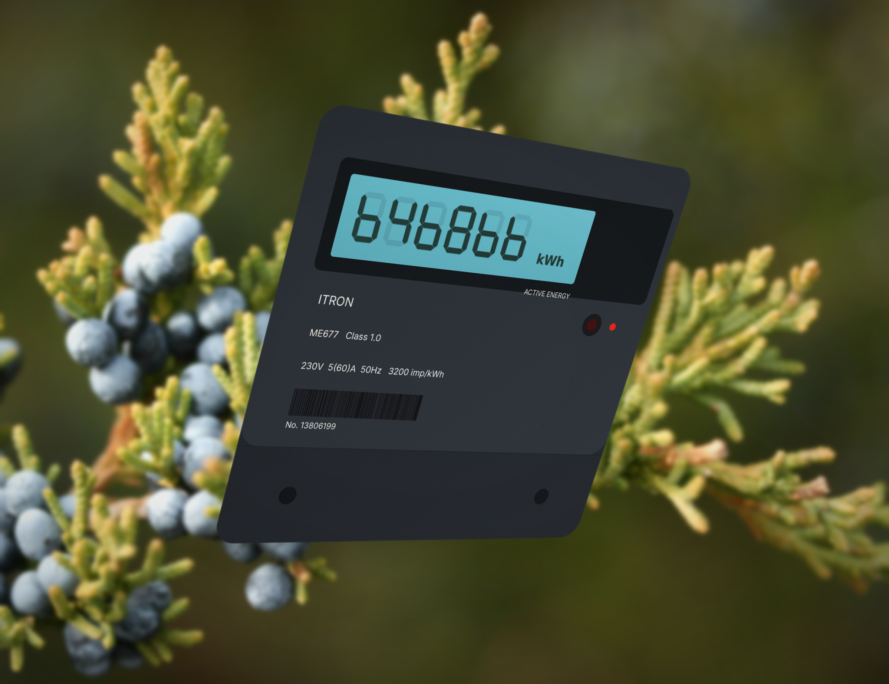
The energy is 646866 kWh
